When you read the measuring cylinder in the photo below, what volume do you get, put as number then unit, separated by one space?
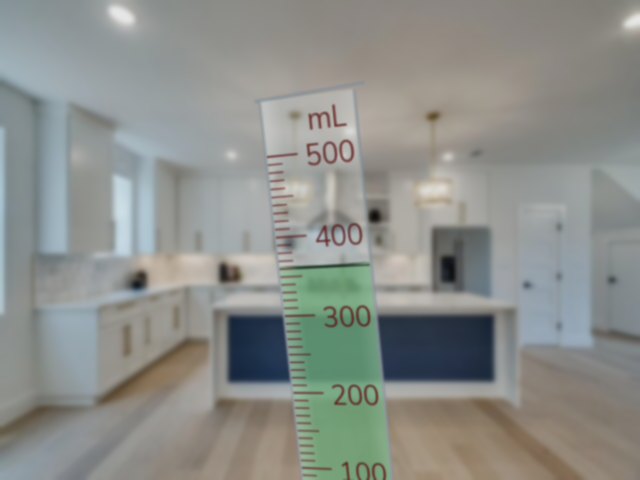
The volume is 360 mL
